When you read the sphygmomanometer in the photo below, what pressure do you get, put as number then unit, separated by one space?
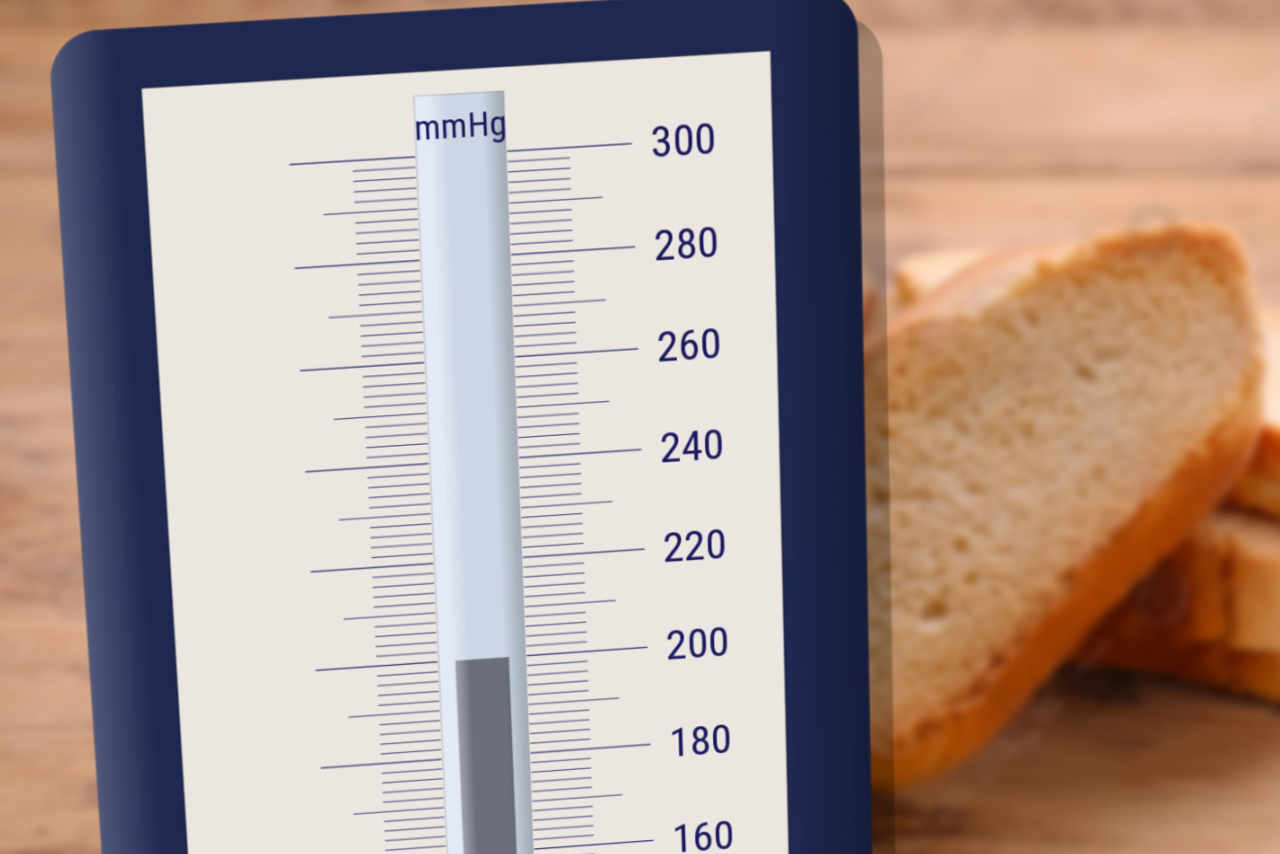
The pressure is 200 mmHg
